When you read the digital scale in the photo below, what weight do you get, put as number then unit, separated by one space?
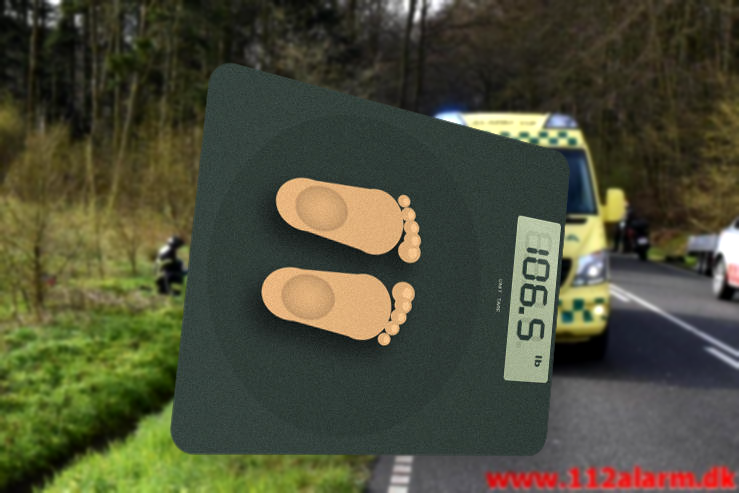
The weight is 106.5 lb
